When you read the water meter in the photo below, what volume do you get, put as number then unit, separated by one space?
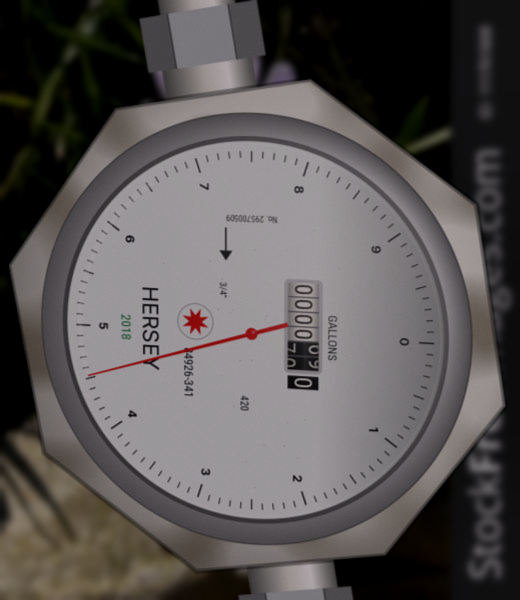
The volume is 694.5 gal
